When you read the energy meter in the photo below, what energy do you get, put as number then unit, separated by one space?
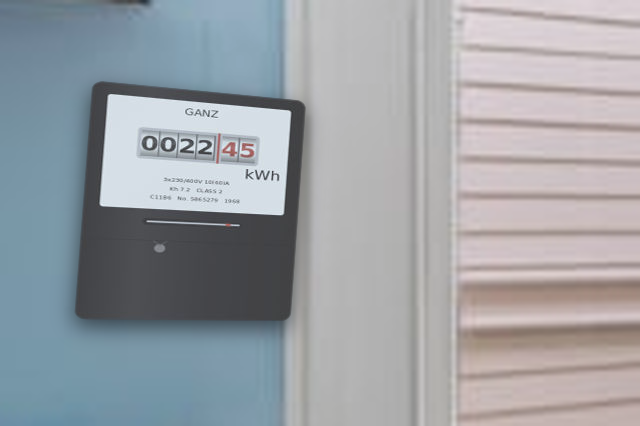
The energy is 22.45 kWh
